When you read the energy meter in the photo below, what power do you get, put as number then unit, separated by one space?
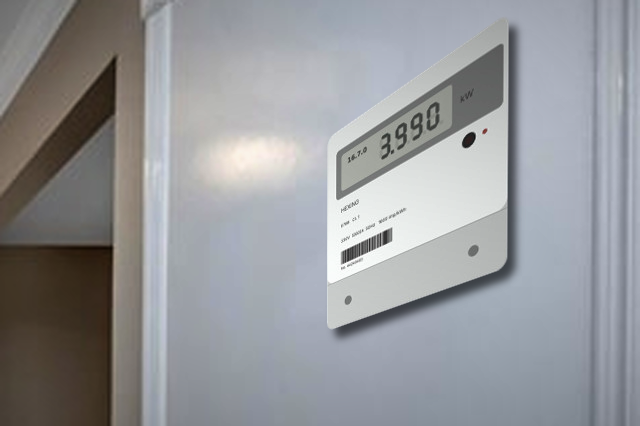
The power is 3.990 kW
